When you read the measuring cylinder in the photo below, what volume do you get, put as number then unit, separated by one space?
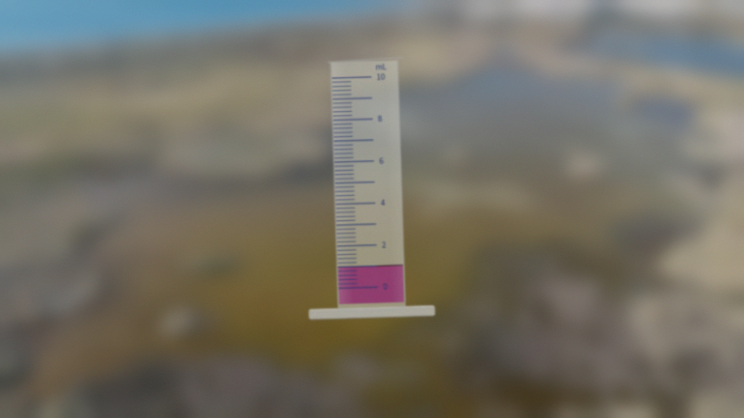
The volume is 1 mL
